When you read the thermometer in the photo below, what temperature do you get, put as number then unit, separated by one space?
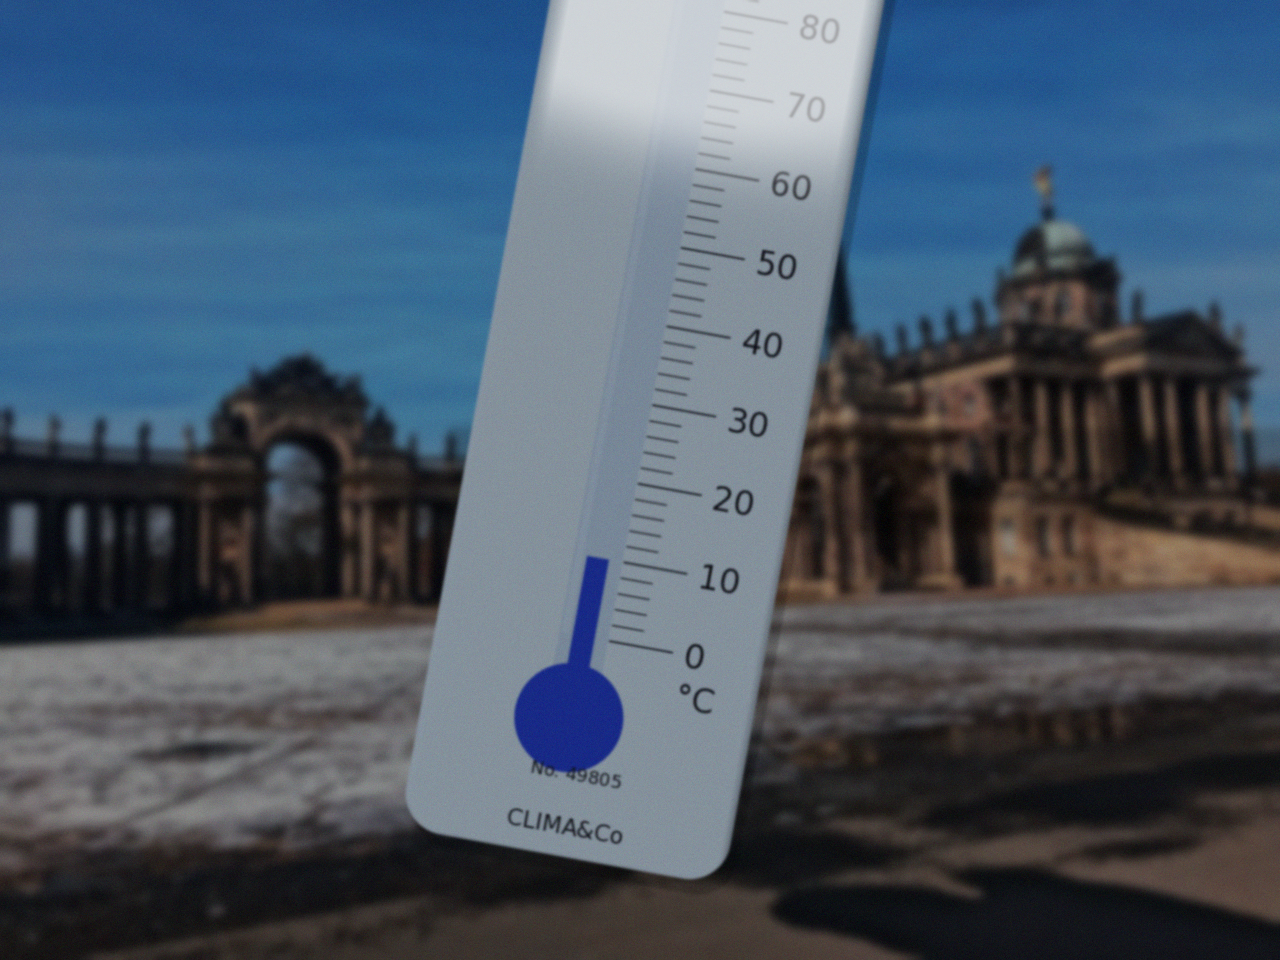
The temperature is 10 °C
